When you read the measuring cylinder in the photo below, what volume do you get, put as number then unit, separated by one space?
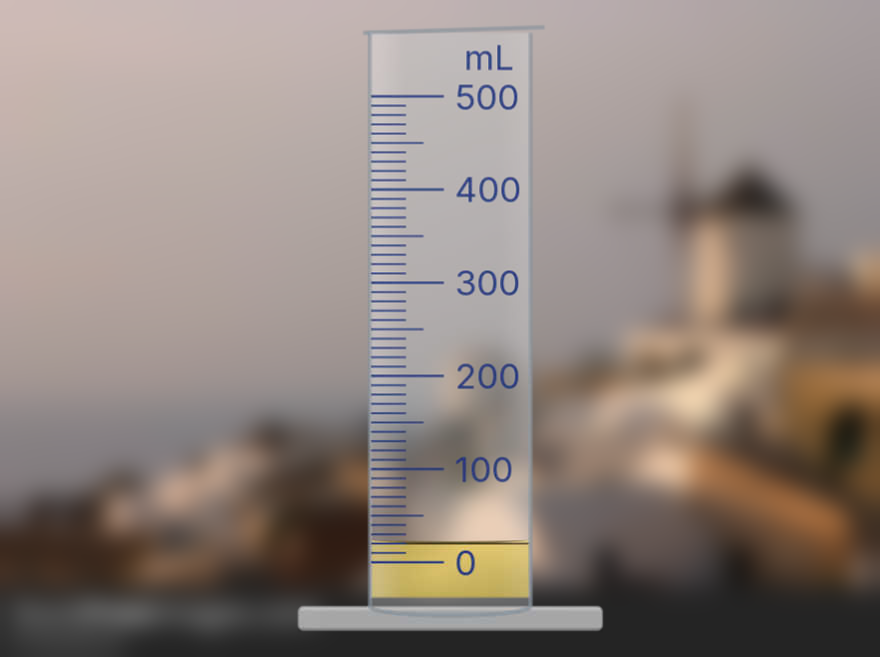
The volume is 20 mL
